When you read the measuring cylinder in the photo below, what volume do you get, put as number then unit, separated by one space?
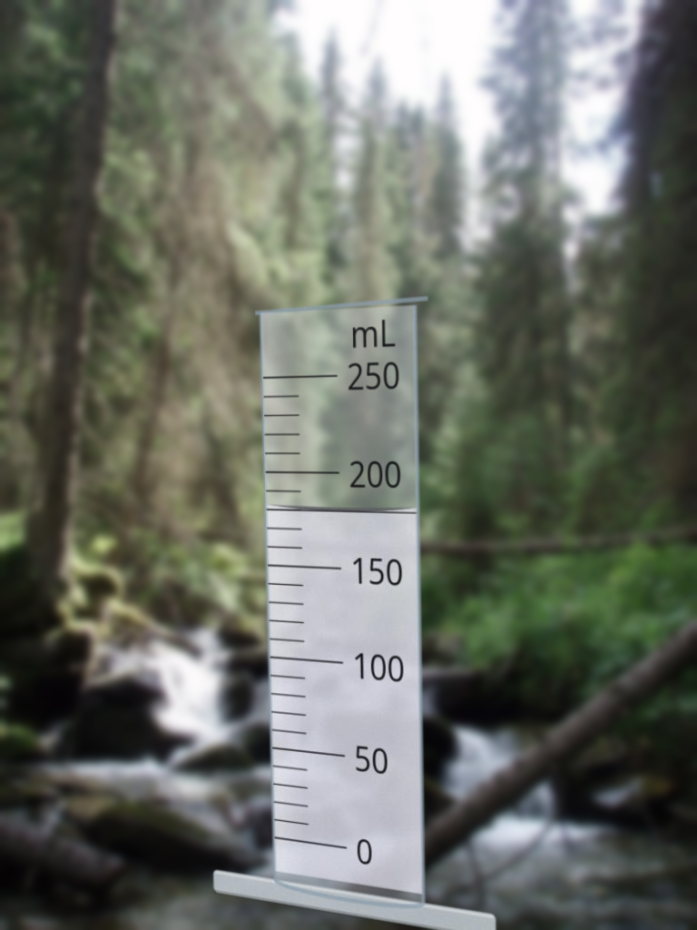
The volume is 180 mL
